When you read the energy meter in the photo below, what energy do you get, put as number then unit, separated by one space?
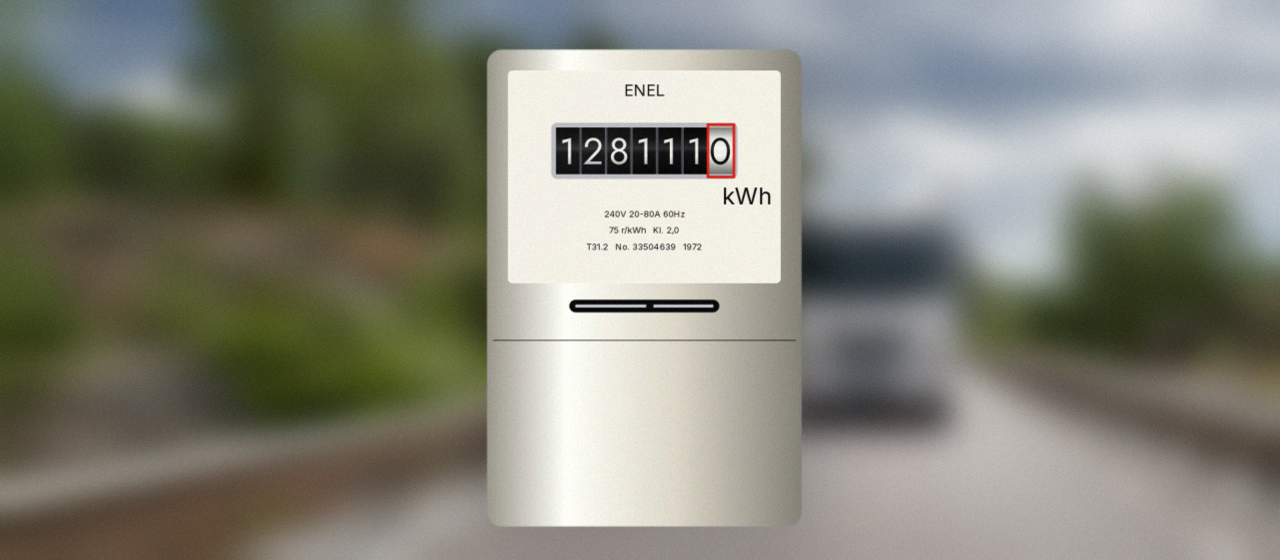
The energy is 128111.0 kWh
